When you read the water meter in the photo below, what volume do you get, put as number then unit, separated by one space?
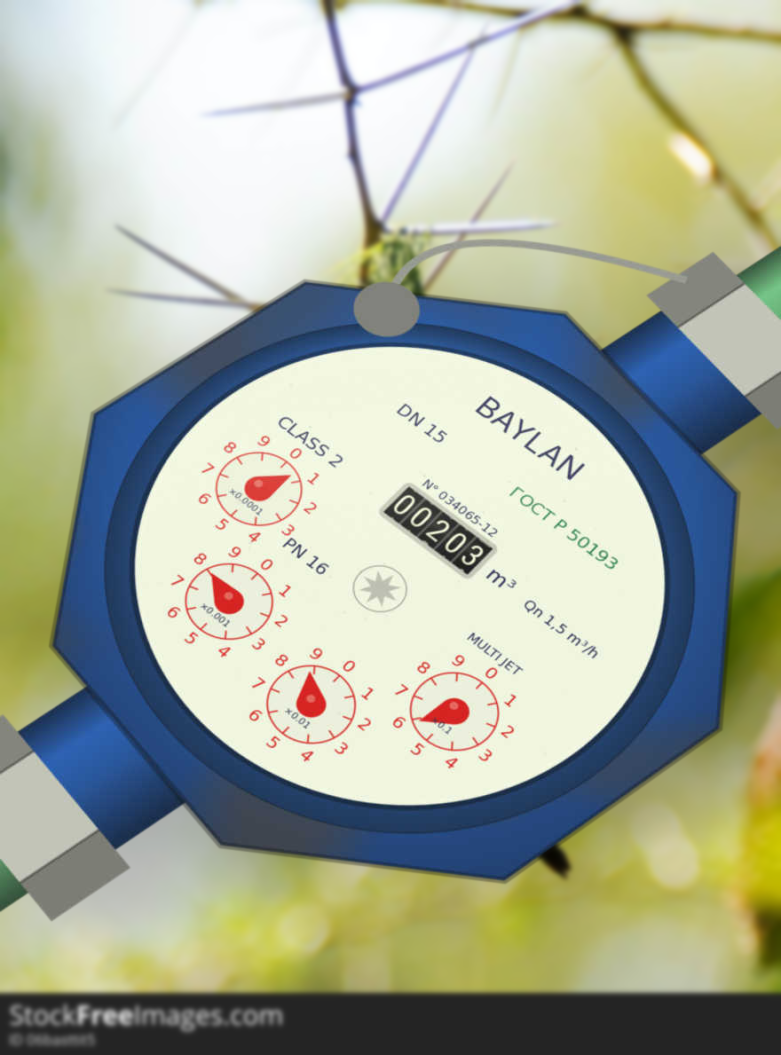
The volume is 203.5880 m³
